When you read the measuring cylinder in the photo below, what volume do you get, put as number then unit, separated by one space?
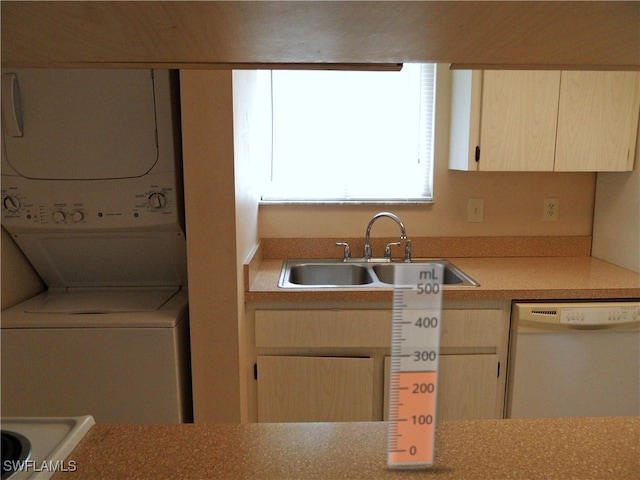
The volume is 250 mL
